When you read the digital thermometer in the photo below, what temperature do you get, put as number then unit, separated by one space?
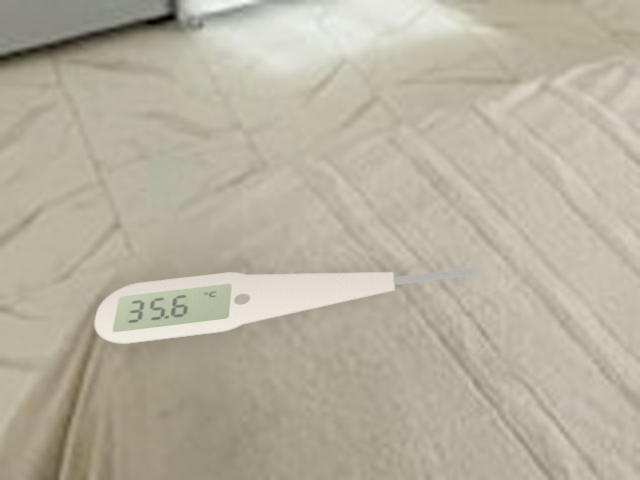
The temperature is 35.6 °C
